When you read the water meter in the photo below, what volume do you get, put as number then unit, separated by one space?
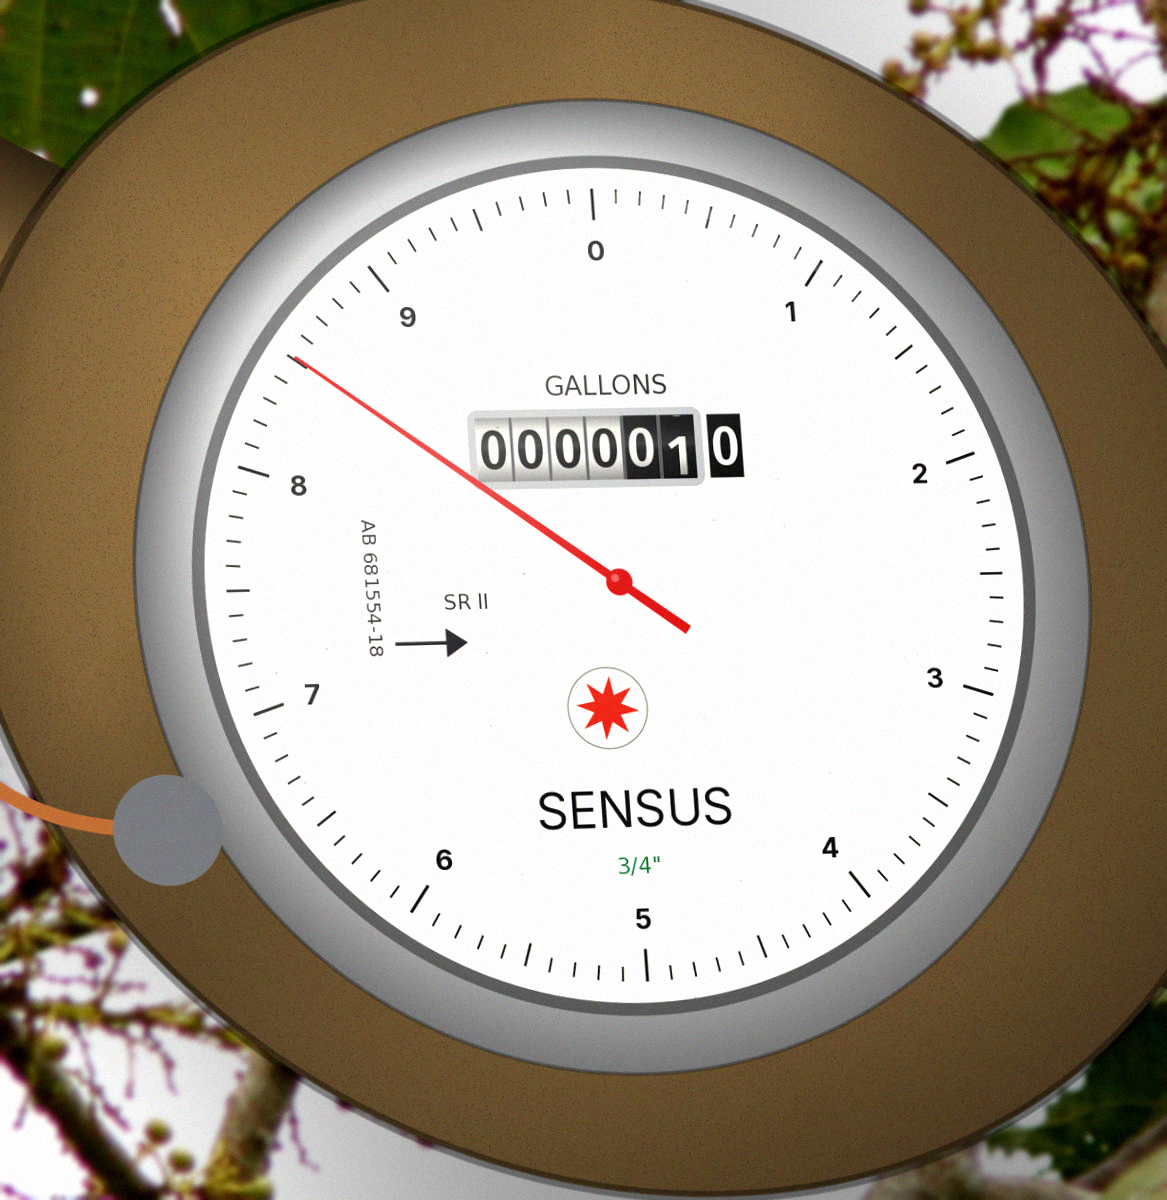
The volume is 8.5 gal
